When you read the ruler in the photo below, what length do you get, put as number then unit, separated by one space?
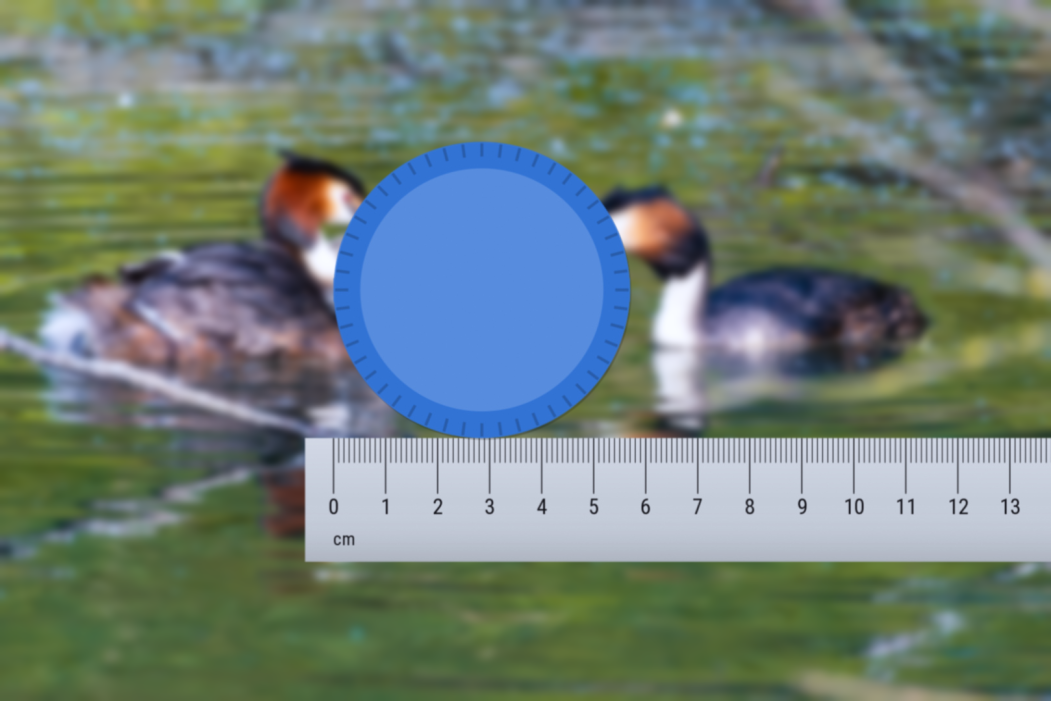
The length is 5.7 cm
